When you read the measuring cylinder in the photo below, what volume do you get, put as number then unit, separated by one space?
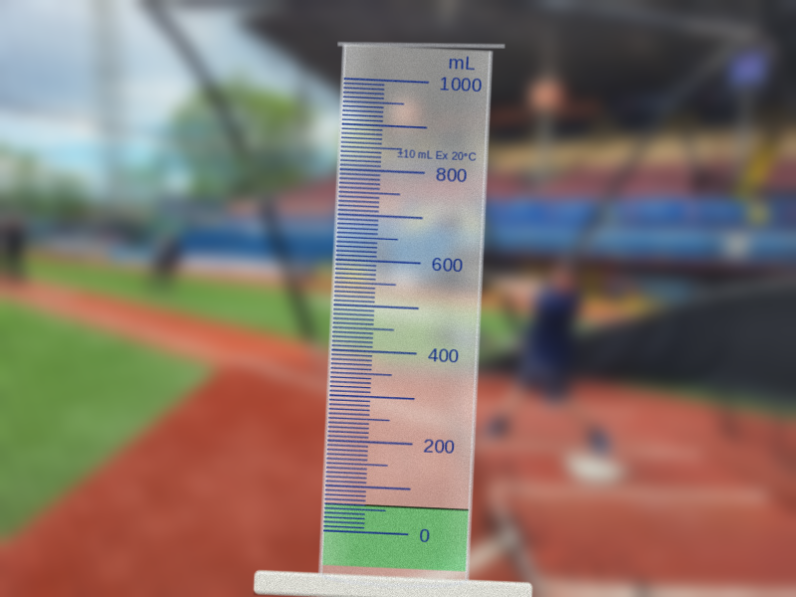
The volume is 60 mL
